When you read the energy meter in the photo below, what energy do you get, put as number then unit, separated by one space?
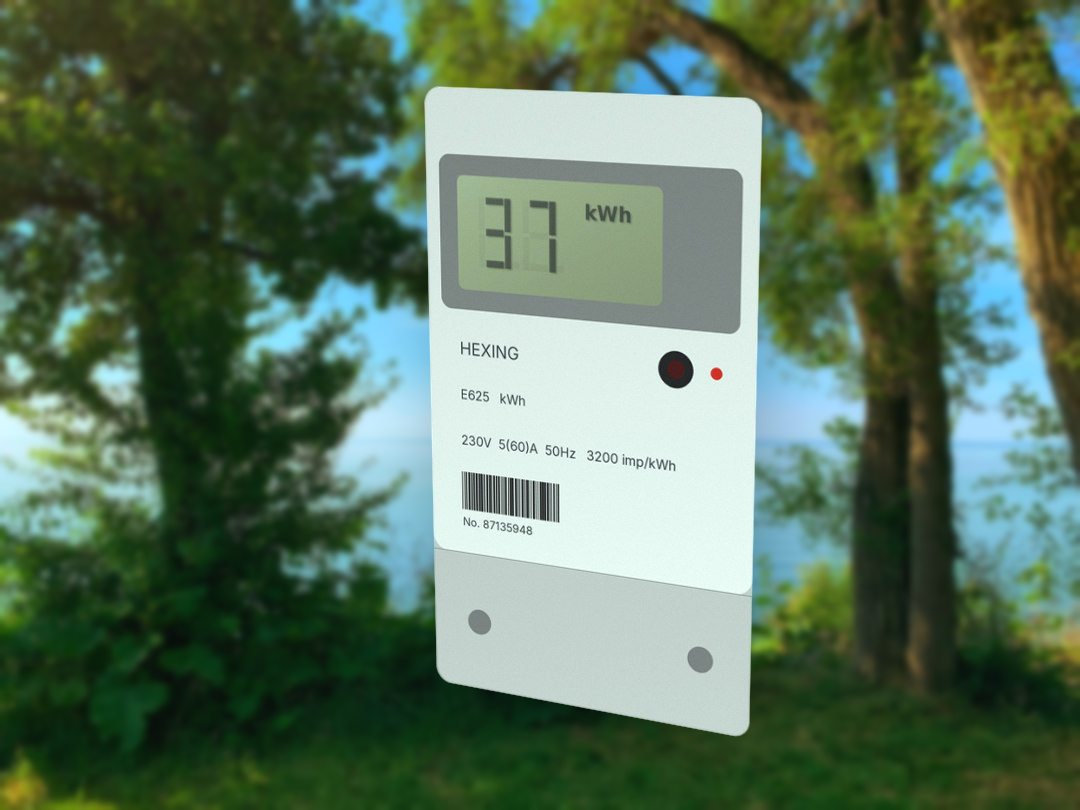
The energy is 37 kWh
